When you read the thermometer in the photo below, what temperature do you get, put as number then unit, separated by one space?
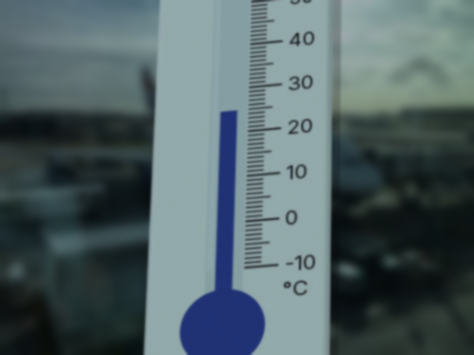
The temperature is 25 °C
